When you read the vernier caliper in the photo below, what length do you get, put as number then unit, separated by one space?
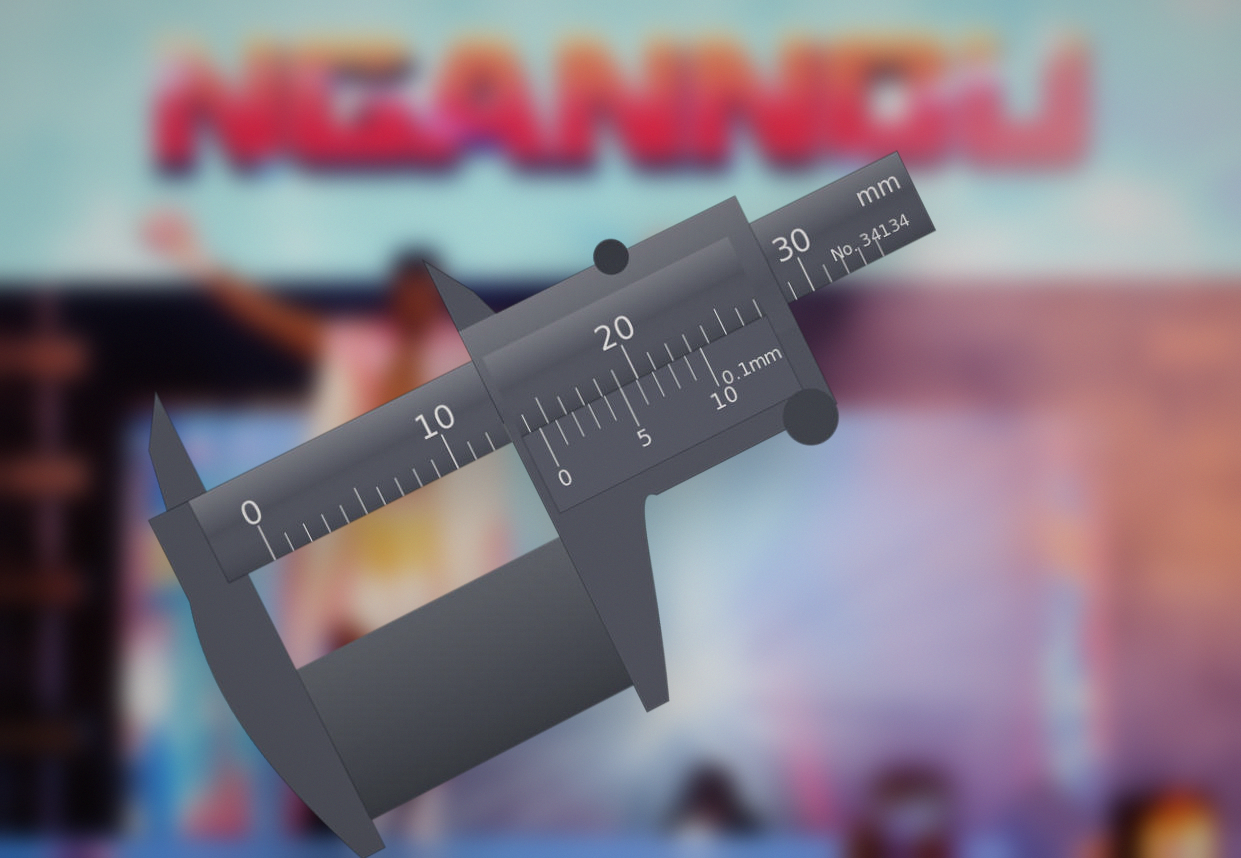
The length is 14.5 mm
